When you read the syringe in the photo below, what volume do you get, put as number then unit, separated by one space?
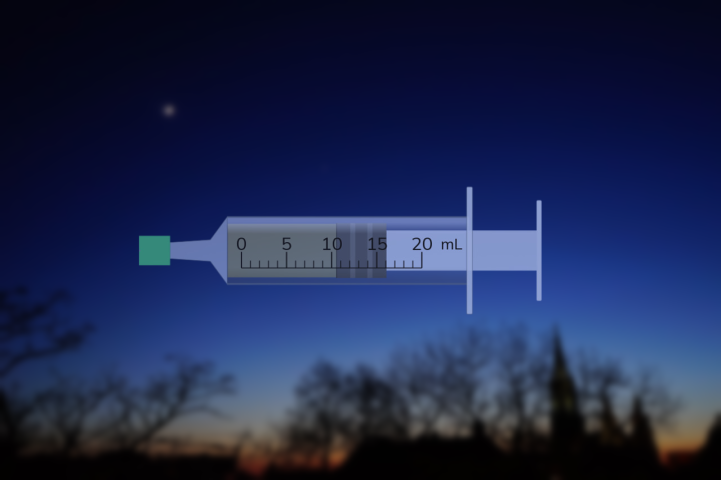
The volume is 10.5 mL
